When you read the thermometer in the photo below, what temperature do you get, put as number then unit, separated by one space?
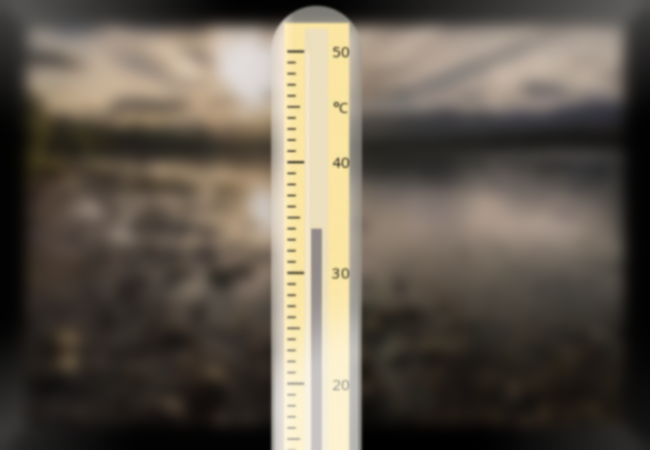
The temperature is 34 °C
